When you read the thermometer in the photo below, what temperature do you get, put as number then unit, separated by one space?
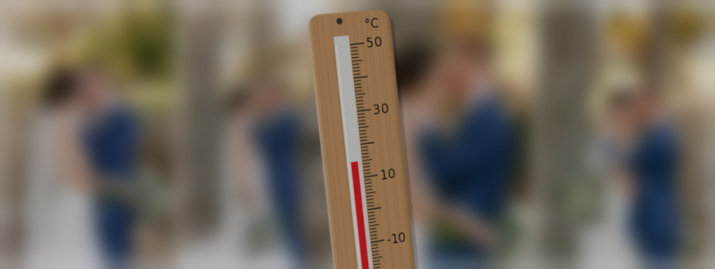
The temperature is 15 °C
